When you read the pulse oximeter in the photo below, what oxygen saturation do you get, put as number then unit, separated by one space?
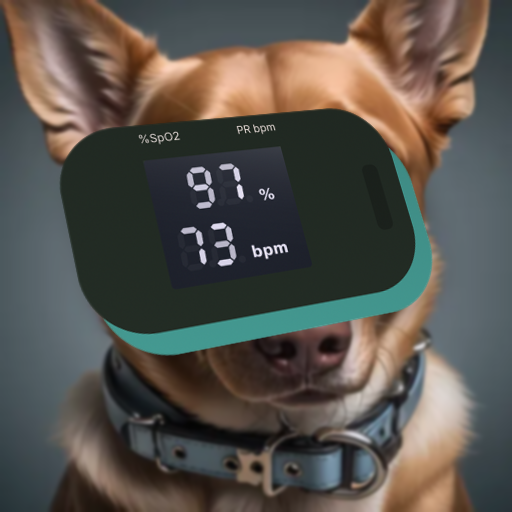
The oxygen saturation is 97 %
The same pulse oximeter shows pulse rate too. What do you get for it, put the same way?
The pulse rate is 73 bpm
